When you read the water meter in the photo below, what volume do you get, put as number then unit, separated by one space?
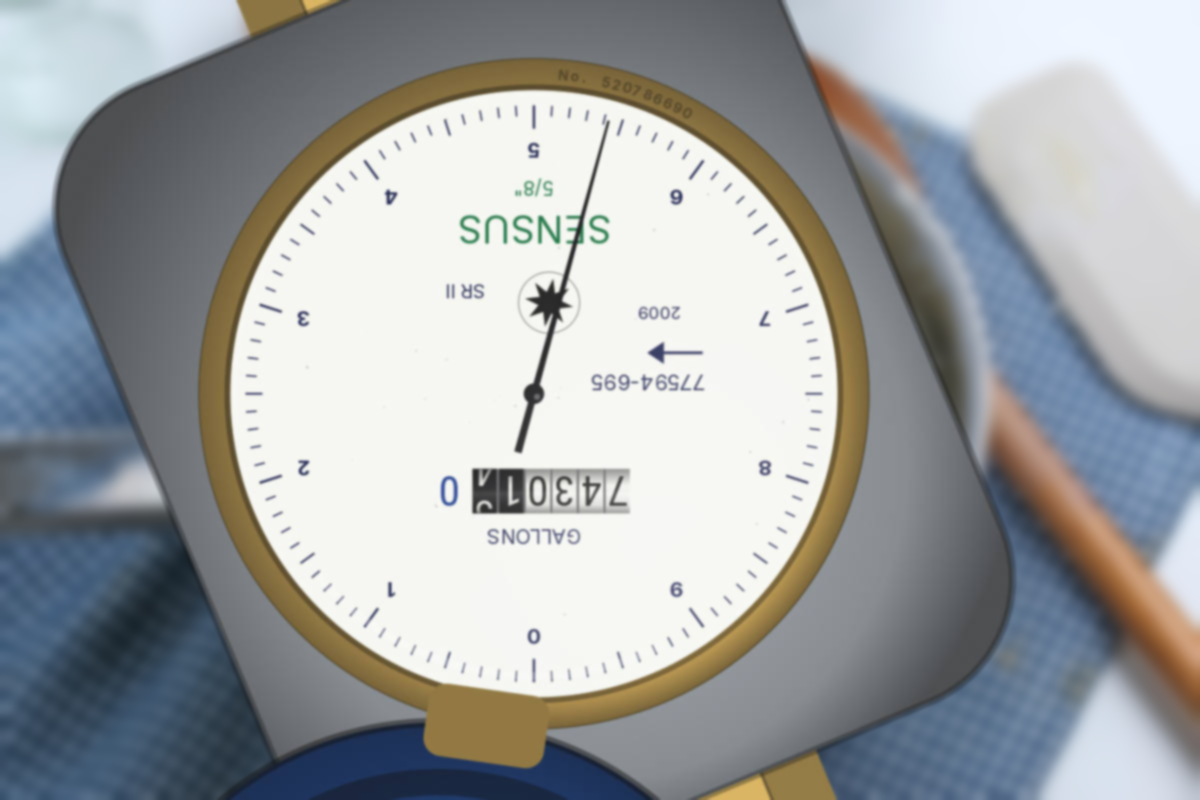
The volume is 7430135.4 gal
